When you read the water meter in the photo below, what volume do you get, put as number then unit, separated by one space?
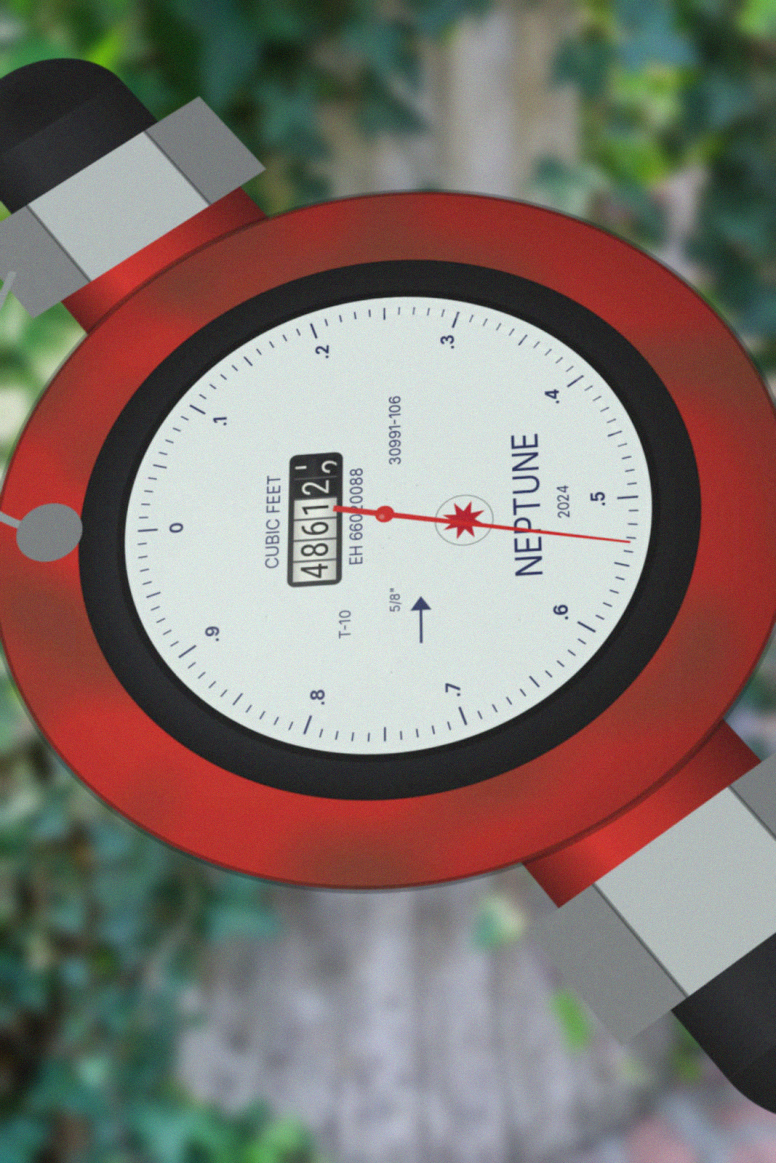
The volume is 486121.53 ft³
